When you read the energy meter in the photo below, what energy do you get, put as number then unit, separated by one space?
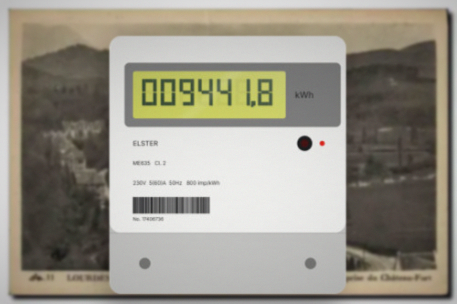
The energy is 9441.8 kWh
